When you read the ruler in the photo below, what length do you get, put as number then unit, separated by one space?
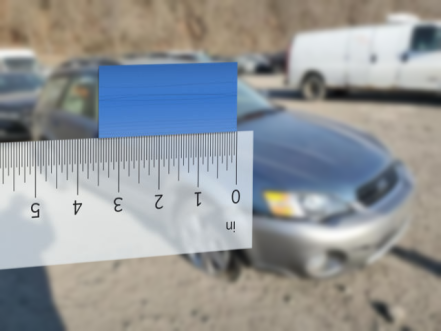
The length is 3.5 in
